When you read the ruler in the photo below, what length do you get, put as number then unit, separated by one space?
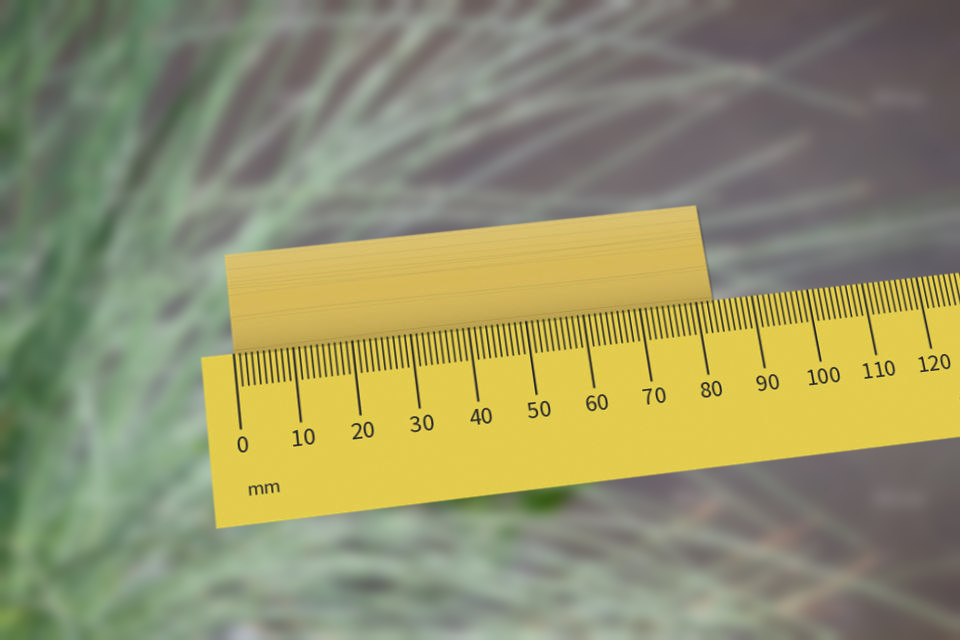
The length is 83 mm
